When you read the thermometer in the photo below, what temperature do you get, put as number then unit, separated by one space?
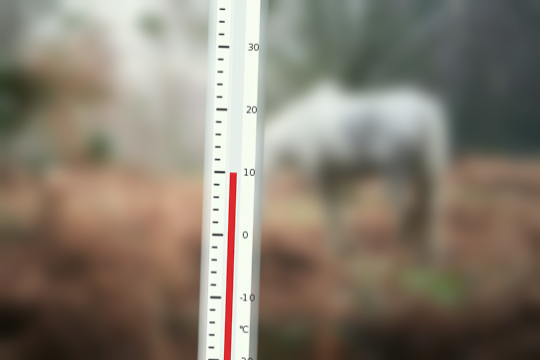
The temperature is 10 °C
